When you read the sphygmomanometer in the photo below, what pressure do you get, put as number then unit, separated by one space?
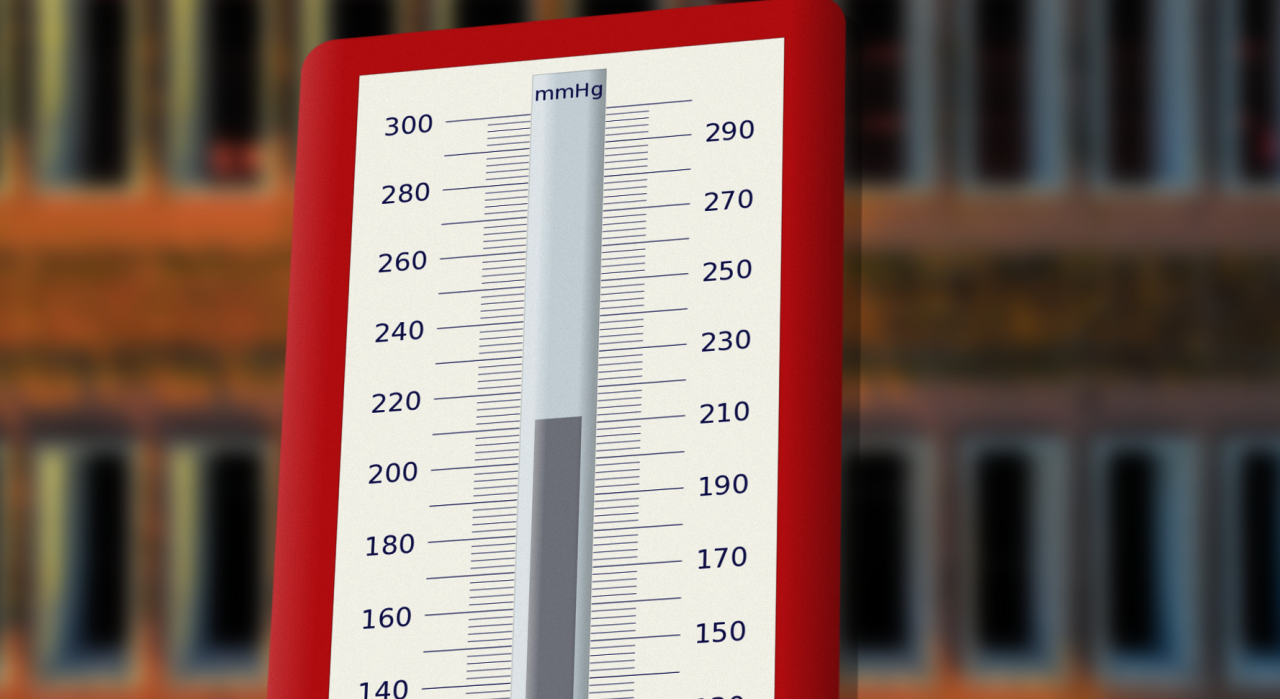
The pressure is 212 mmHg
